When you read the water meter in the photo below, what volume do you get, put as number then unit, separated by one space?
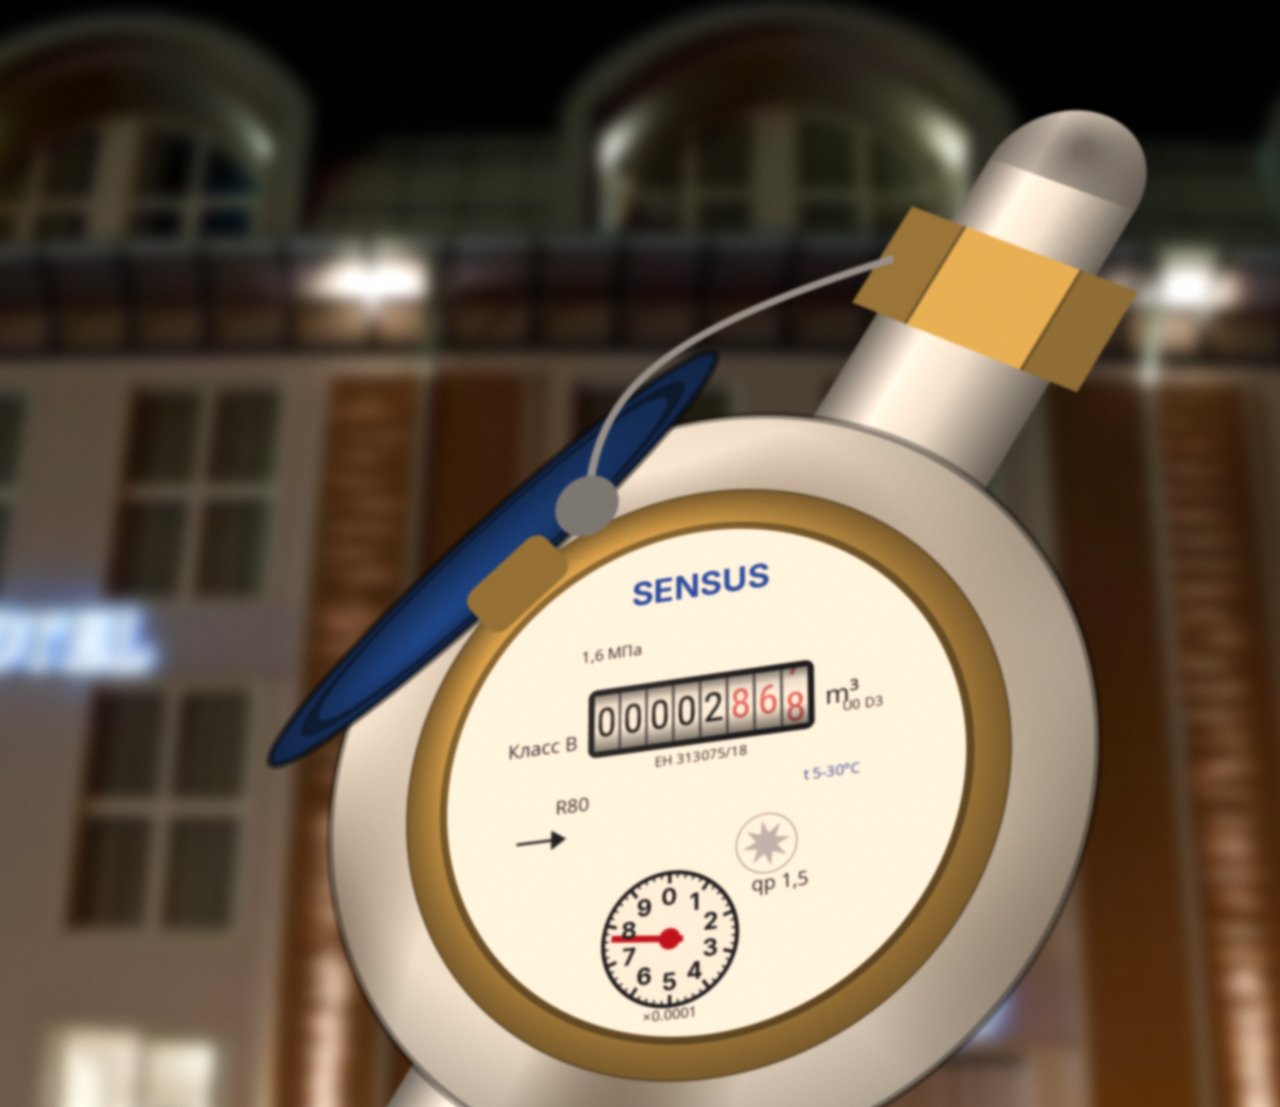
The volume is 2.8677 m³
